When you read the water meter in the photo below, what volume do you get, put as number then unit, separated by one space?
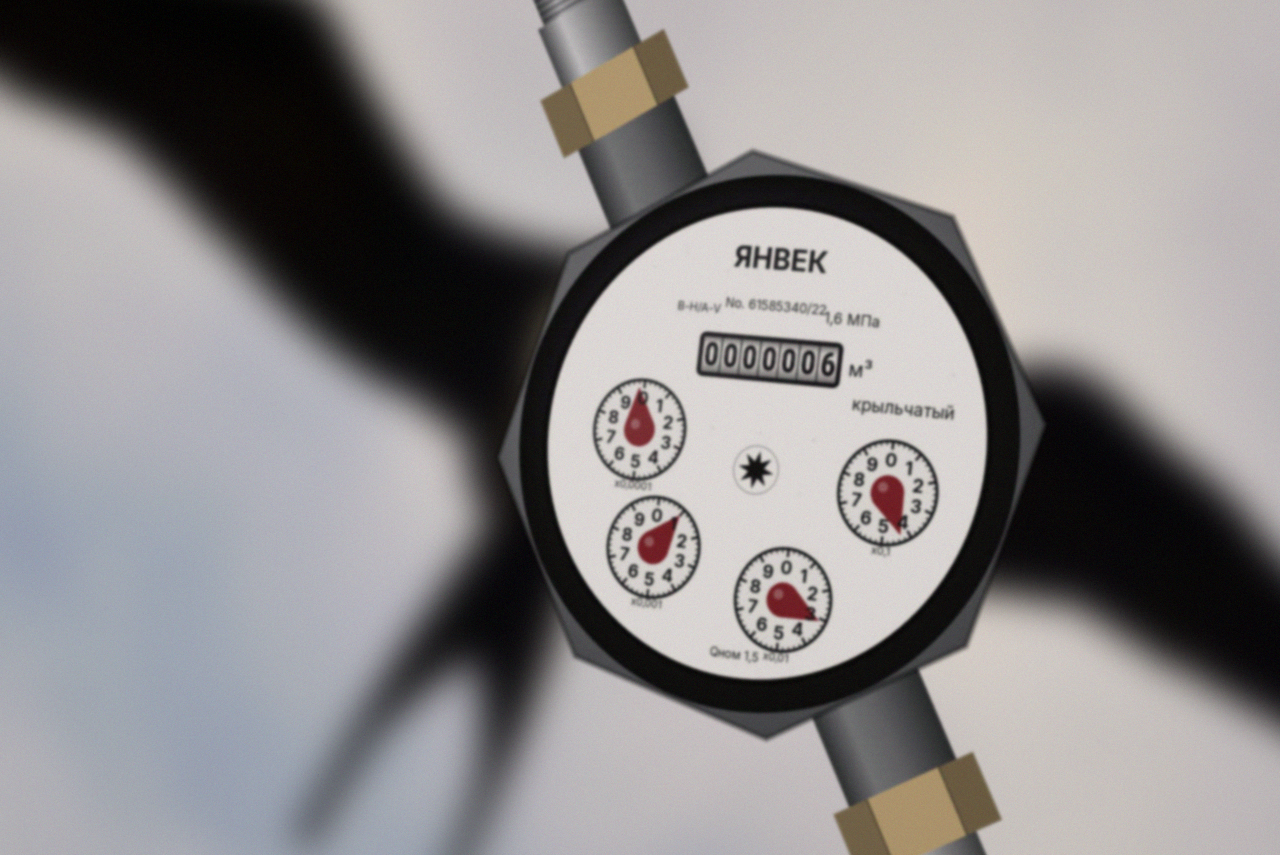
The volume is 6.4309 m³
